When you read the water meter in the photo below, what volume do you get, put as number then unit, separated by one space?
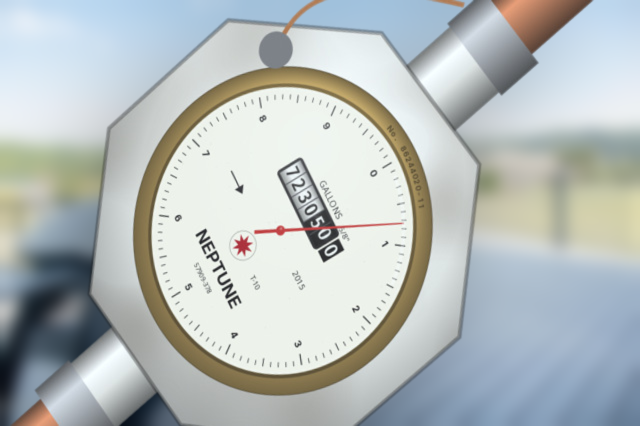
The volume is 7230500.7 gal
